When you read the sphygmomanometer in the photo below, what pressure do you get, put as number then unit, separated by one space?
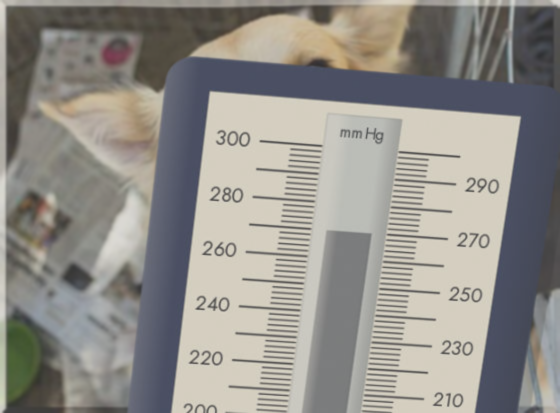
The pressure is 270 mmHg
